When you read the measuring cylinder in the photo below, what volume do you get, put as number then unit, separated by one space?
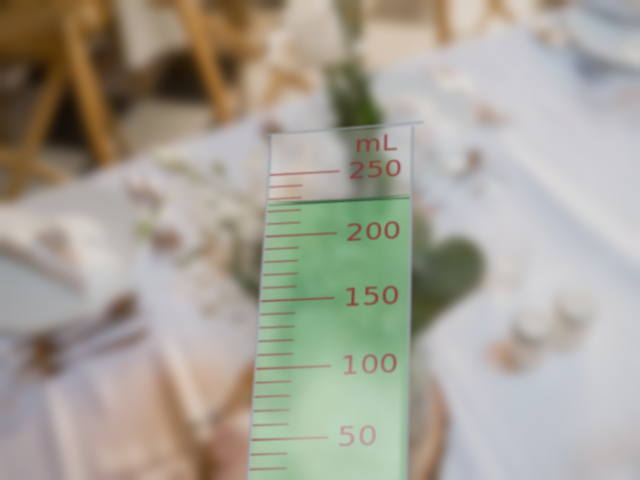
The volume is 225 mL
